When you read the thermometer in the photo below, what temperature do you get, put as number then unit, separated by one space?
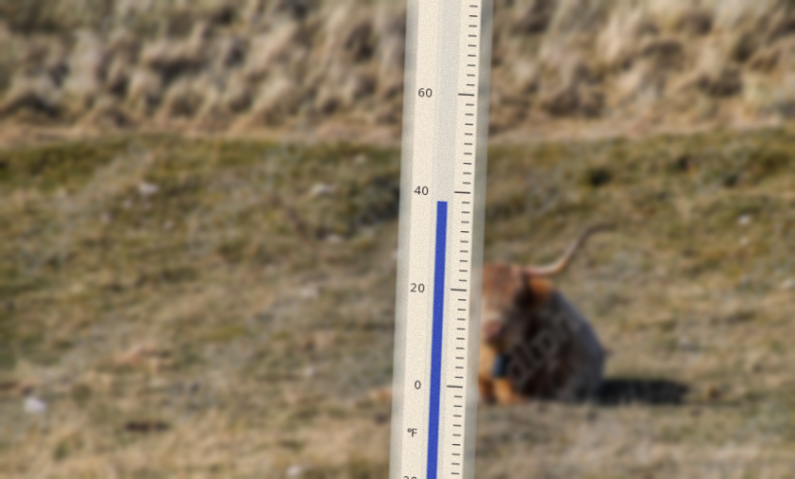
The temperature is 38 °F
